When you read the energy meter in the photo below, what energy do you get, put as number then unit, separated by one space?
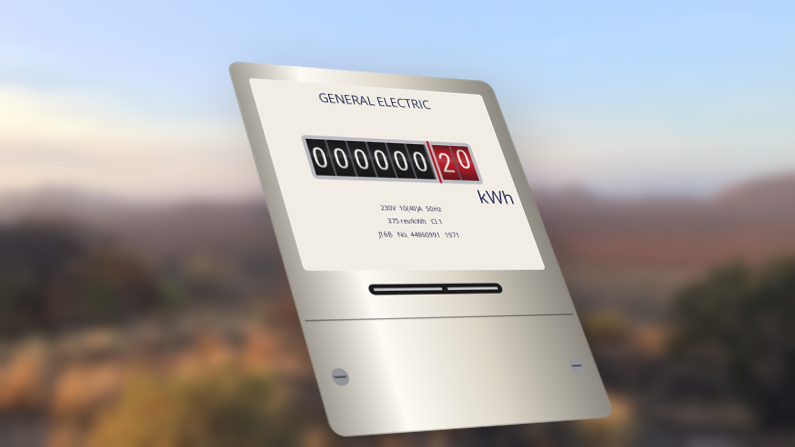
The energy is 0.20 kWh
